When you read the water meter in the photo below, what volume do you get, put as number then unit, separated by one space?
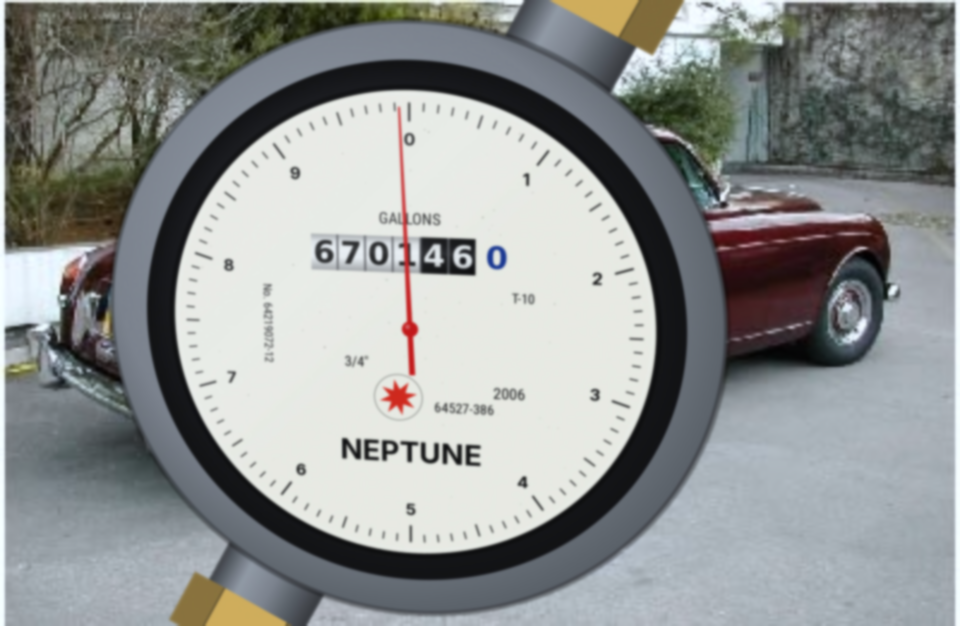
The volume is 6701459.9 gal
